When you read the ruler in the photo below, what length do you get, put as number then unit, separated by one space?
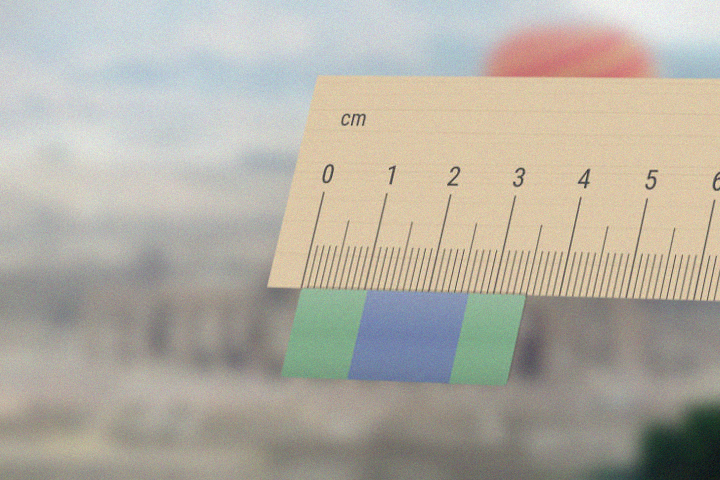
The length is 3.5 cm
